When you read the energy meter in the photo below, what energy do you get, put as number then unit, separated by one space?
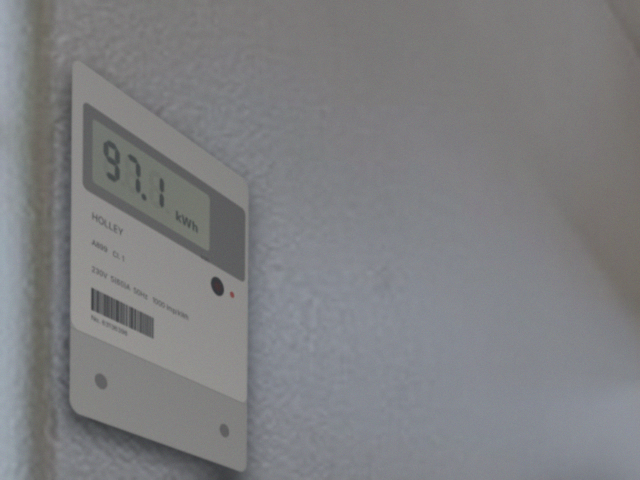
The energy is 97.1 kWh
